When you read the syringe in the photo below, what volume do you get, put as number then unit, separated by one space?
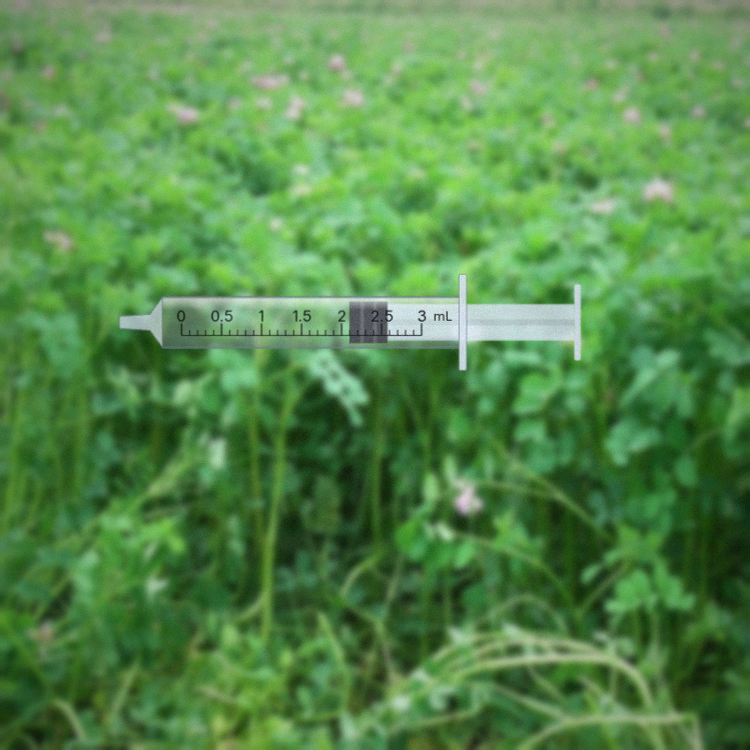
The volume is 2.1 mL
